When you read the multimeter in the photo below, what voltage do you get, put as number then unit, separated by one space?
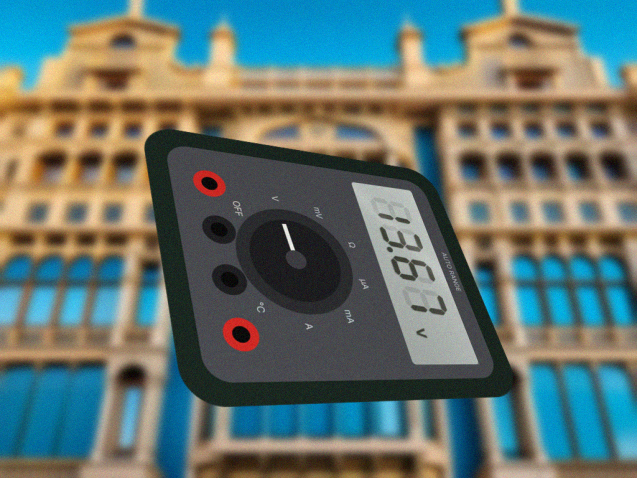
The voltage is 13.67 V
